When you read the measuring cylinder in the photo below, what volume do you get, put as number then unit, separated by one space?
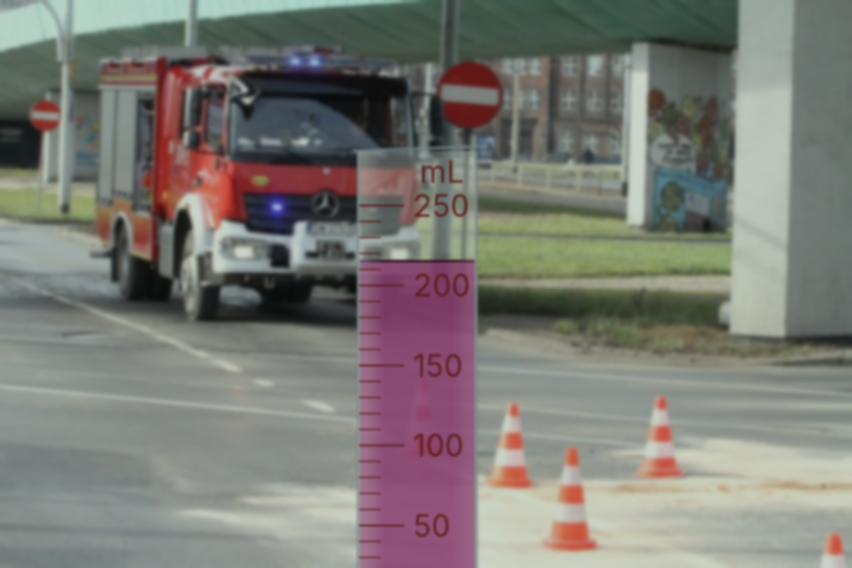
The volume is 215 mL
